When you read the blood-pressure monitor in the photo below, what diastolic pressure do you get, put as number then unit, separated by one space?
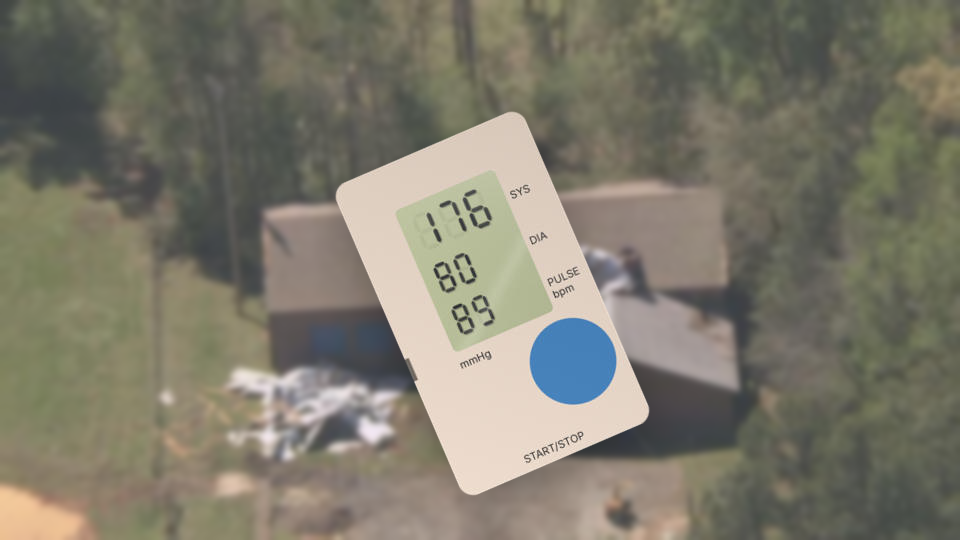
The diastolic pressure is 80 mmHg
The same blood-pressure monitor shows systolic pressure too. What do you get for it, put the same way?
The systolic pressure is 176 mmHg
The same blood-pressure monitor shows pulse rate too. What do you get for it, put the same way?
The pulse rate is 89 bpm
